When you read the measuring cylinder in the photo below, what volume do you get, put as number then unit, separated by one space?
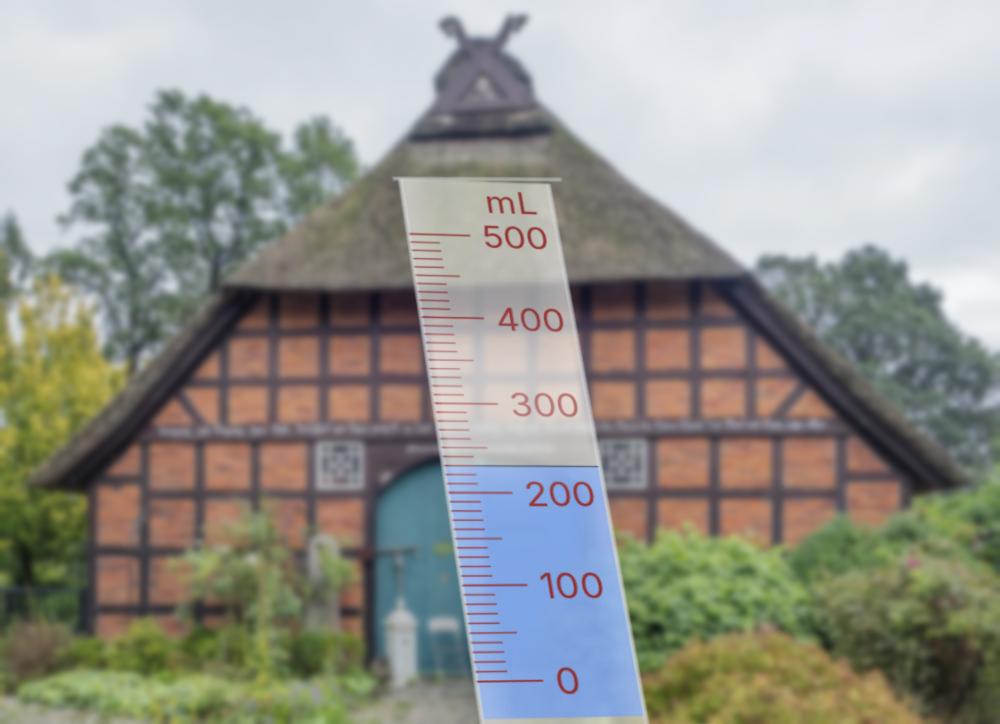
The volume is 230 mL
